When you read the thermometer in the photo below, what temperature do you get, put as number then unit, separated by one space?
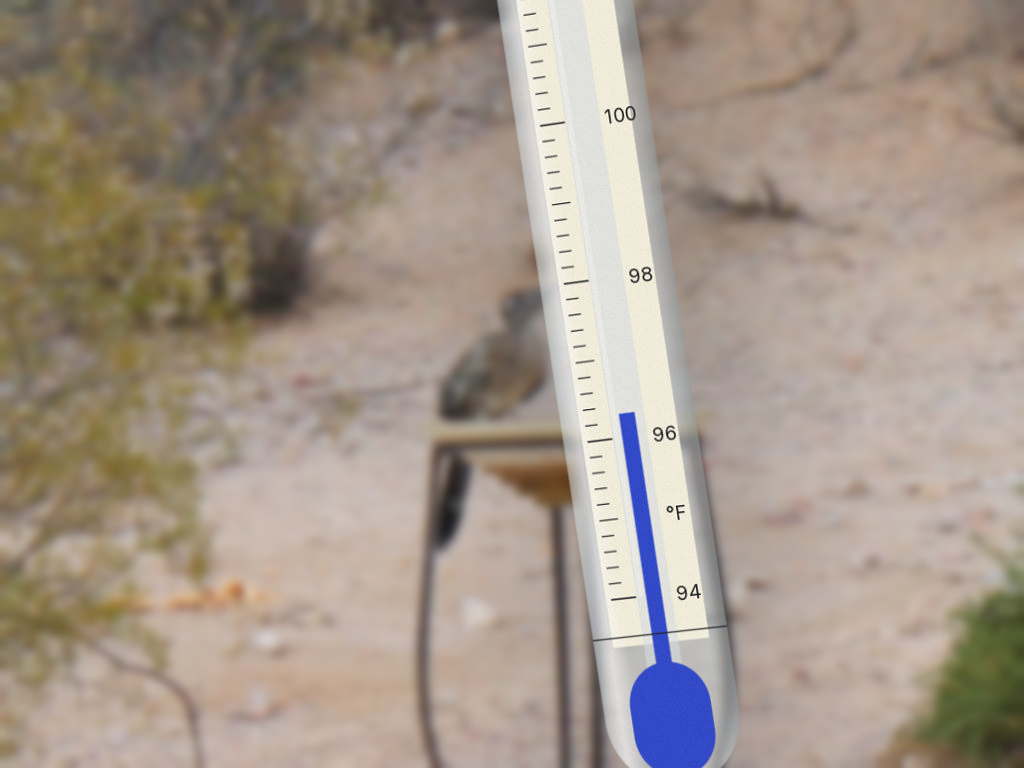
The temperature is 96.3 °F
